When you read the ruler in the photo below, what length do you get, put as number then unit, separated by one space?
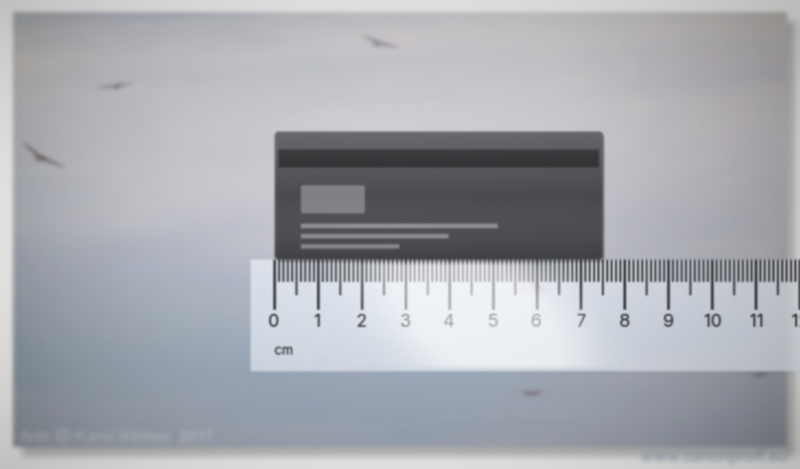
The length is 7.5 cm
